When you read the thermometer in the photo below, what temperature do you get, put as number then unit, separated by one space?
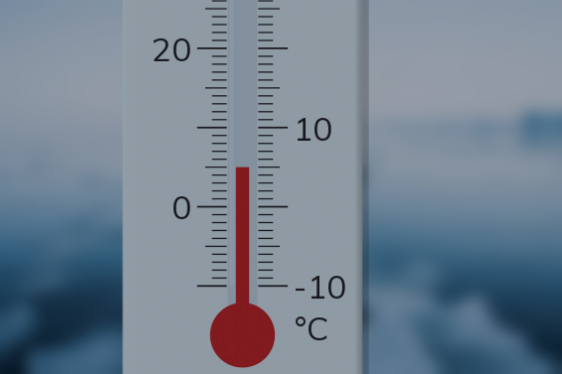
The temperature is 5 °C
